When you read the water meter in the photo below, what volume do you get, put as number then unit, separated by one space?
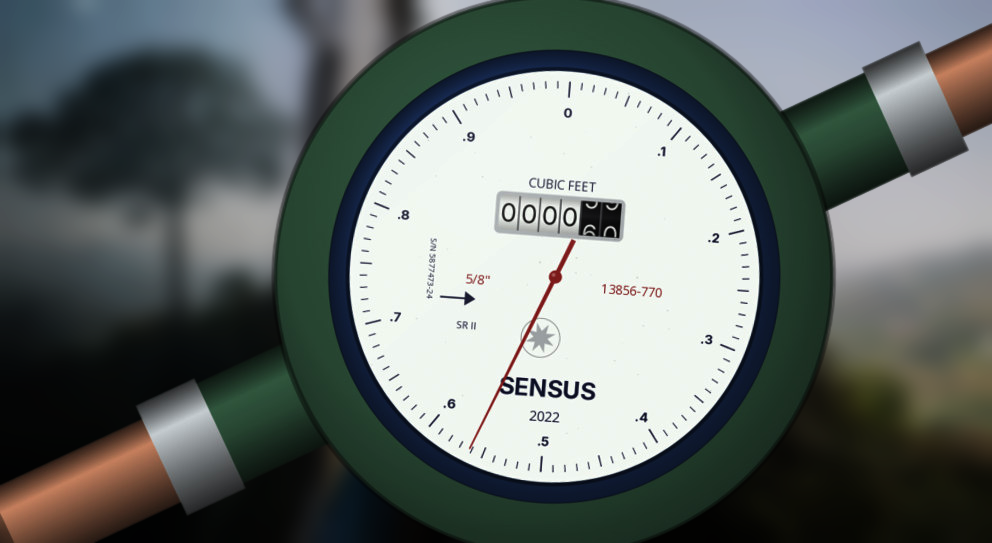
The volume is 59.56 ft³
